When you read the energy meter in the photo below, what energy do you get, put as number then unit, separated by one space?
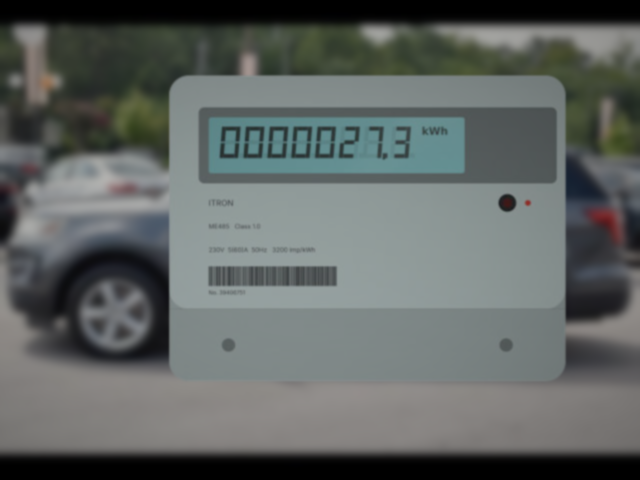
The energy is 27.3 kWh
